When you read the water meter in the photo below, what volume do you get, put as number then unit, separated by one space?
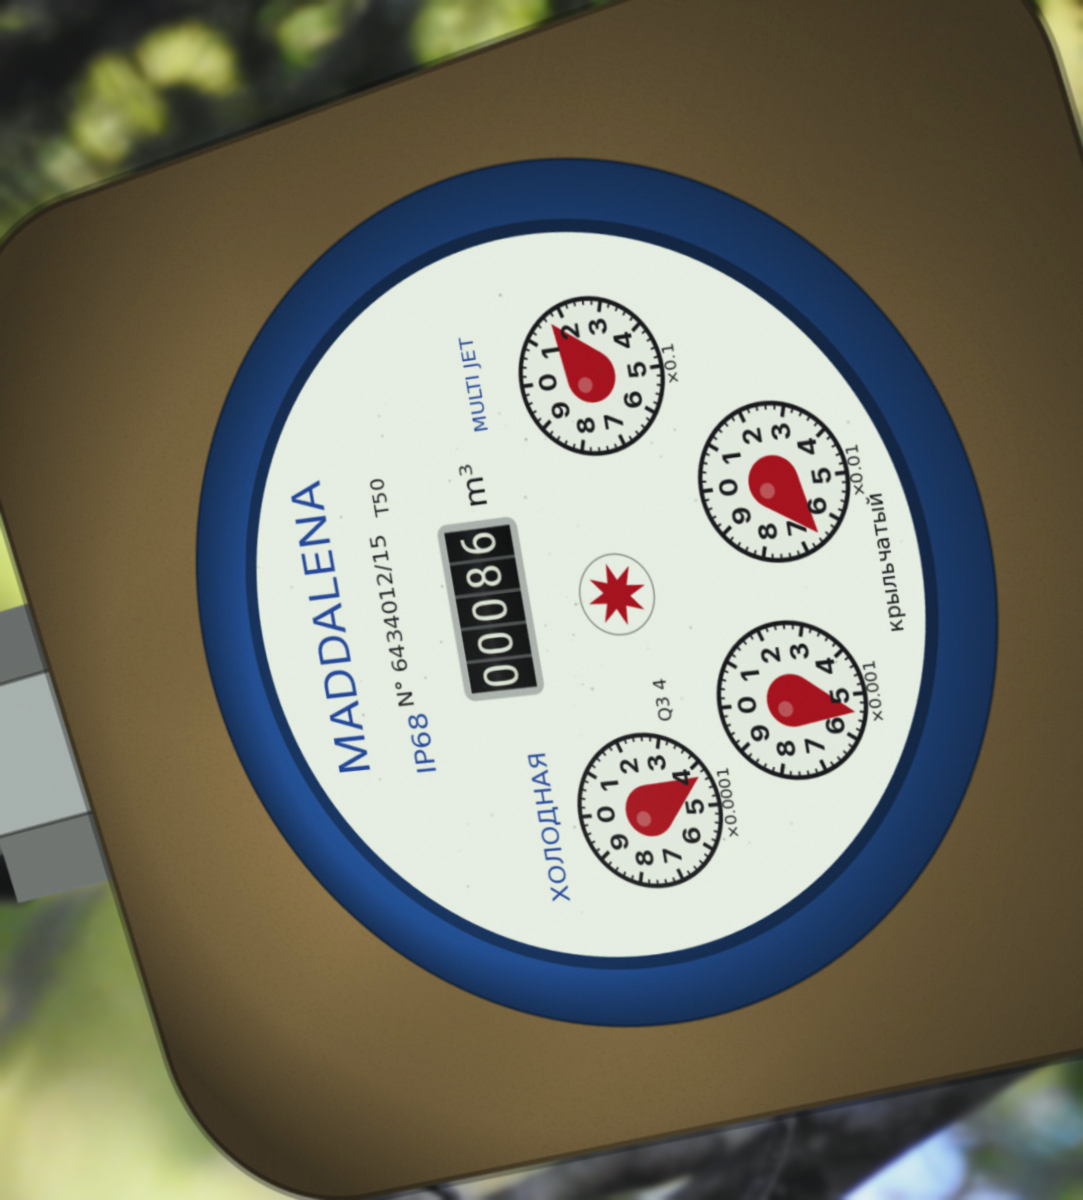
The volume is 86.1654 m³
